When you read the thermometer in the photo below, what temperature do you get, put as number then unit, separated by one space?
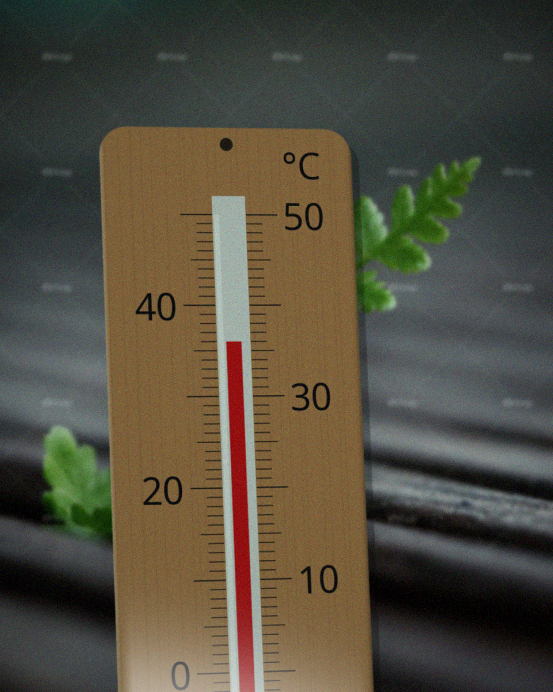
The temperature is 36 °C
